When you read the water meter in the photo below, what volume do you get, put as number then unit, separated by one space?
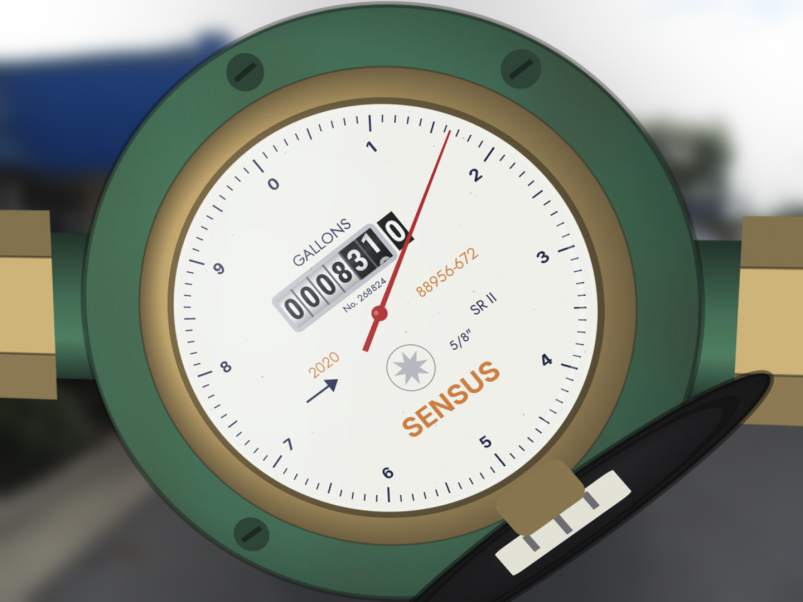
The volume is 8311.6 gal
